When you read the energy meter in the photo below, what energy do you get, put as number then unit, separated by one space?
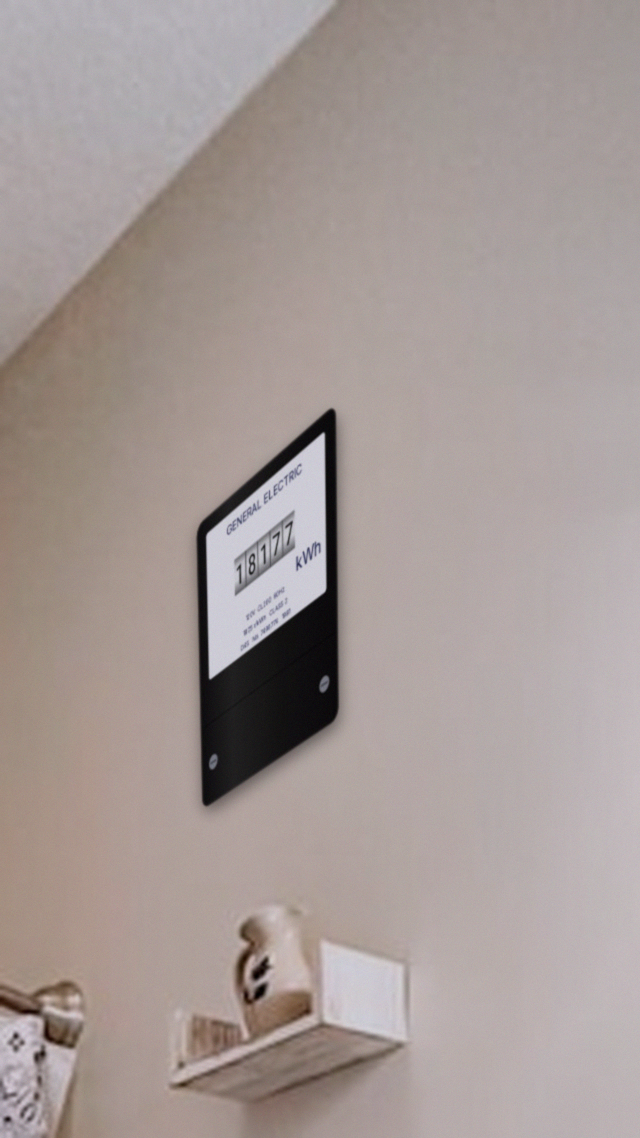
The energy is 18177 kWh
